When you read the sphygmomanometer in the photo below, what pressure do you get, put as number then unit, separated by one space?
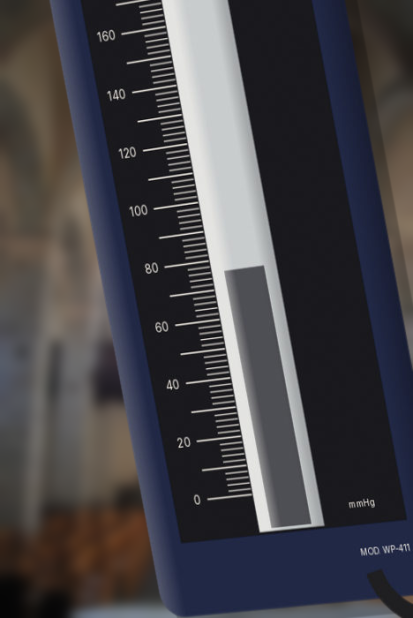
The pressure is 76 mmHg
